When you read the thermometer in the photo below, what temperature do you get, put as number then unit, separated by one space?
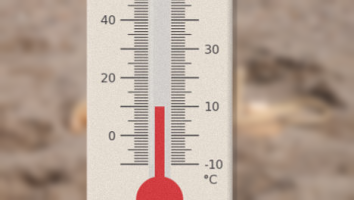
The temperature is 10 °C
